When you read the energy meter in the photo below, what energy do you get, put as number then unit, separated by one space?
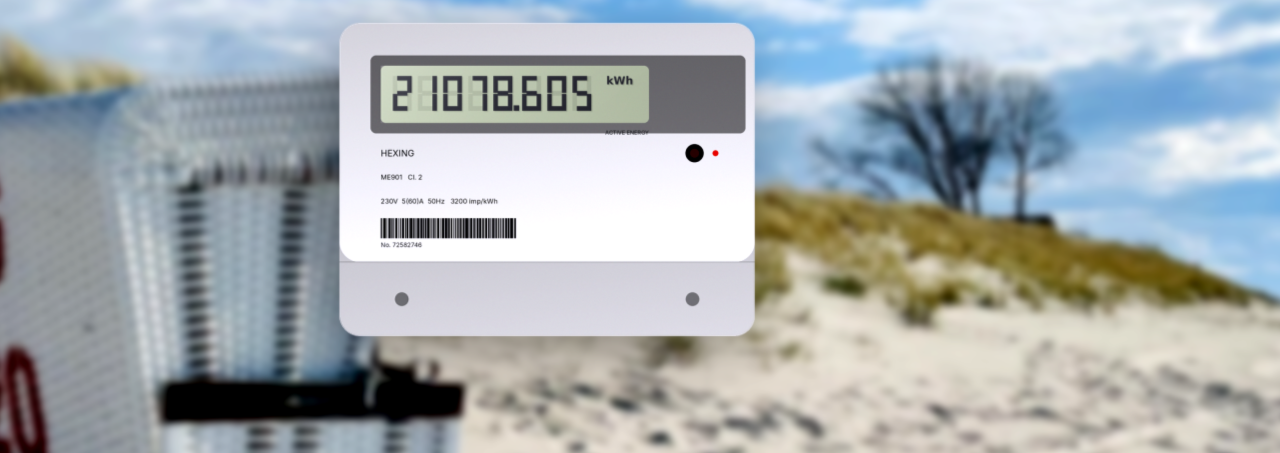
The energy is 21078.605 kWh
